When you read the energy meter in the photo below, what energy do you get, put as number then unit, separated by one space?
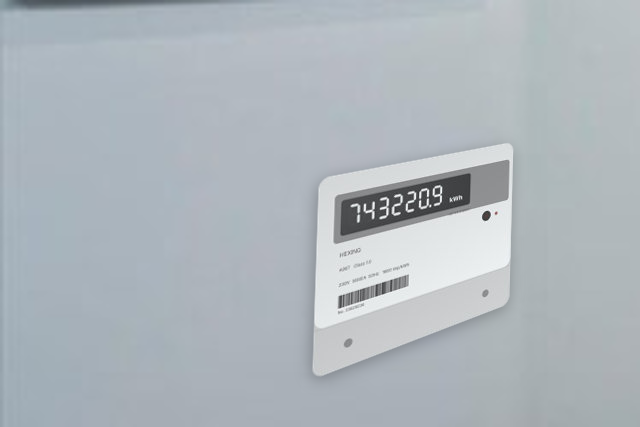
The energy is 743220.9 kWh
